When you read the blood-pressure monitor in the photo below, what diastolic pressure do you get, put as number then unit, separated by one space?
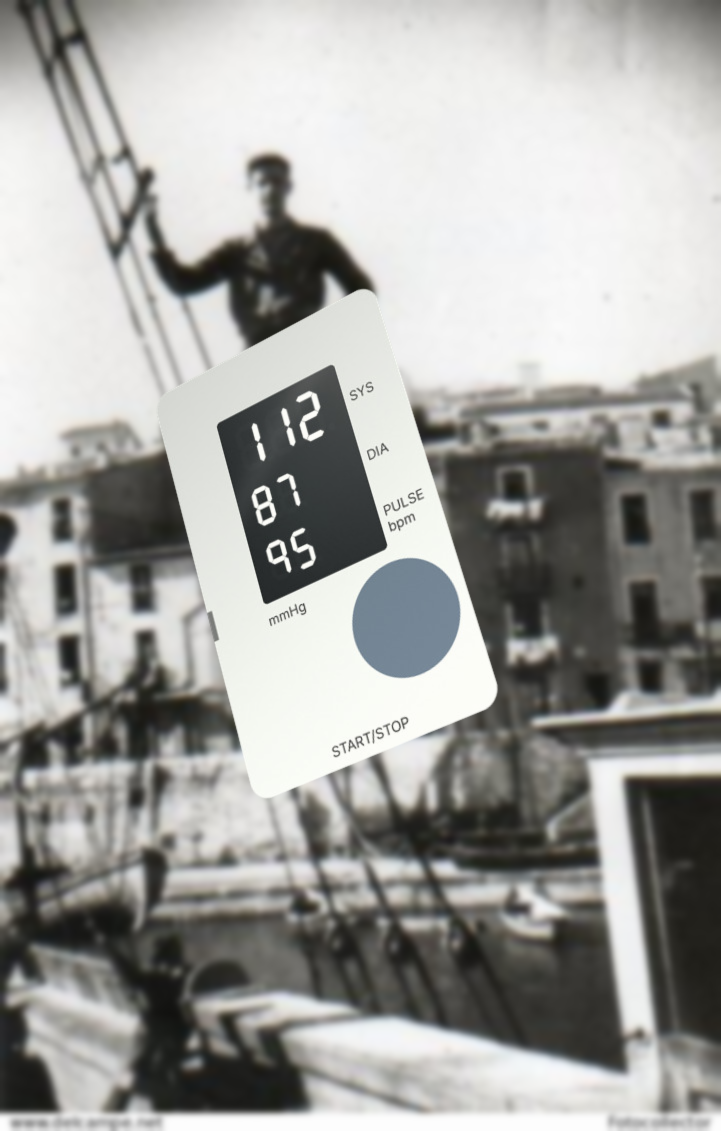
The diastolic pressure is 87 mmHg
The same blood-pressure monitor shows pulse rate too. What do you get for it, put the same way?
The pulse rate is 95 bpm
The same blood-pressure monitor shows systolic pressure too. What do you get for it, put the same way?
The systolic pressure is 112 mmHg
